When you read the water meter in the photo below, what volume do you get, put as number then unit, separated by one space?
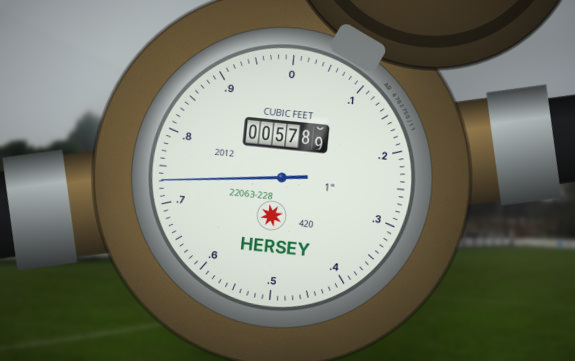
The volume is 5788.73 ft³
